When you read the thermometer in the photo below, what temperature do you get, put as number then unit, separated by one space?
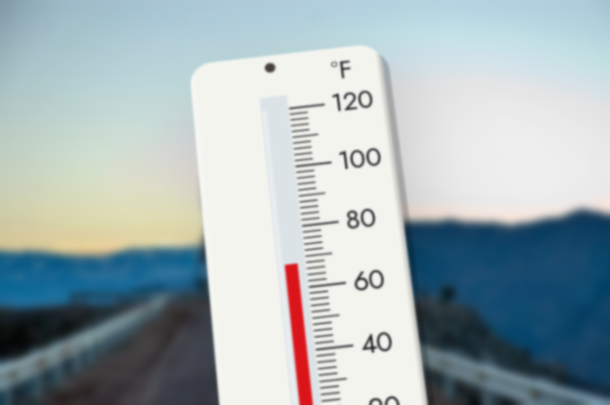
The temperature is 68 °F
